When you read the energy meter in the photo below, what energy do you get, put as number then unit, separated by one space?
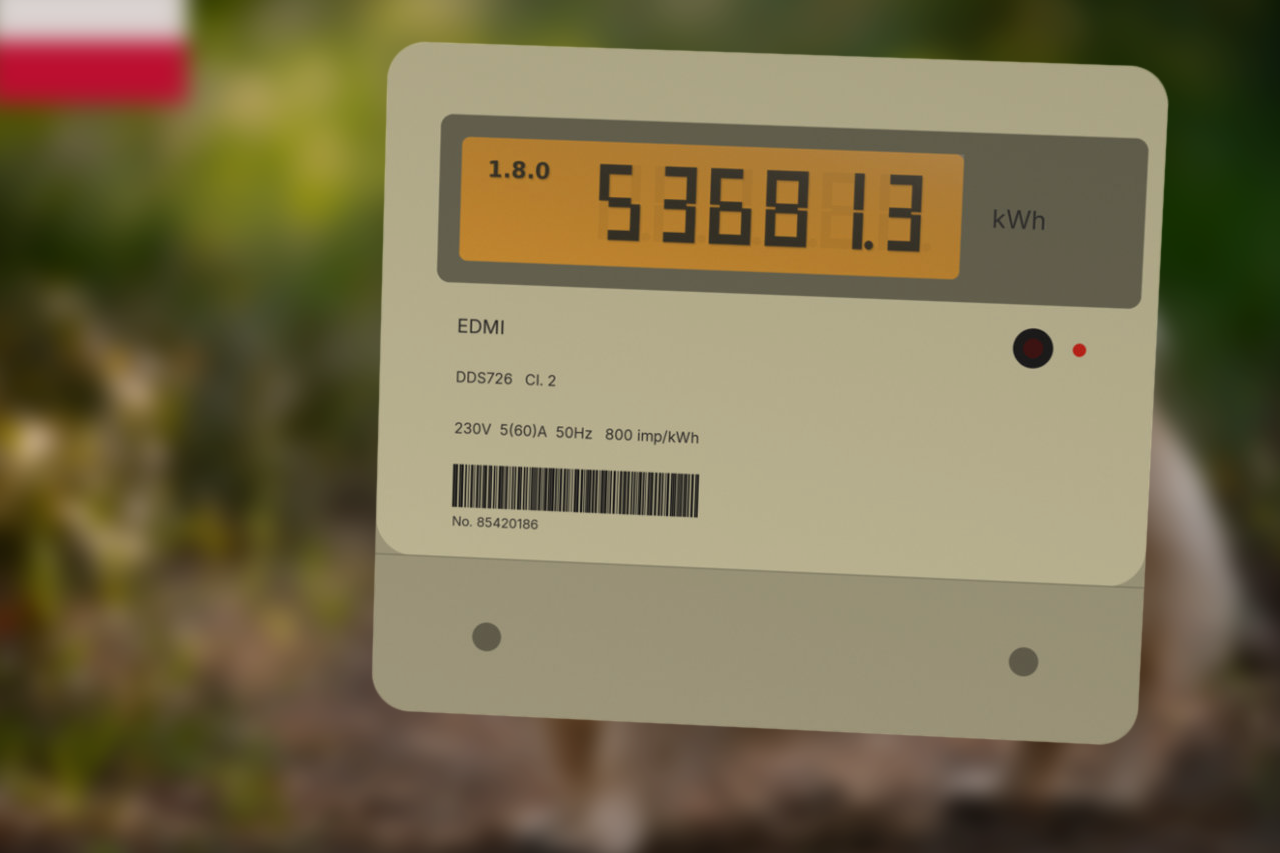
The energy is 53681.3 kWh
